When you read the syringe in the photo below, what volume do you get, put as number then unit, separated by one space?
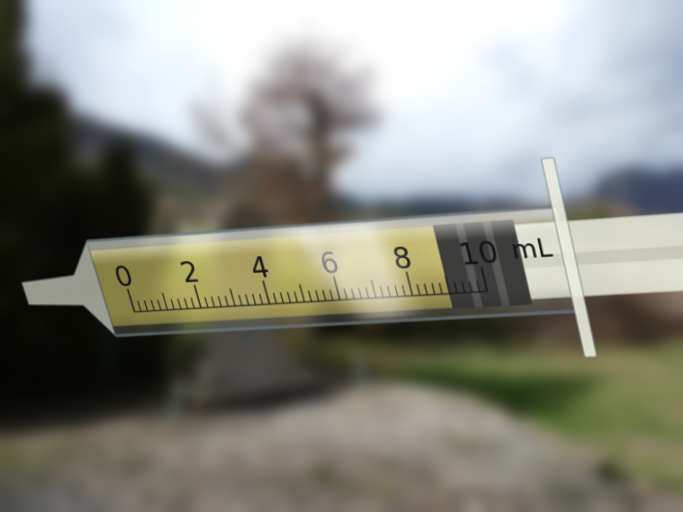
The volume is 9 mL
